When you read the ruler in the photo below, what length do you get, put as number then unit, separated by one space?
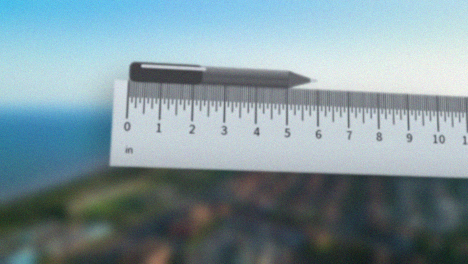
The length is 6 in
